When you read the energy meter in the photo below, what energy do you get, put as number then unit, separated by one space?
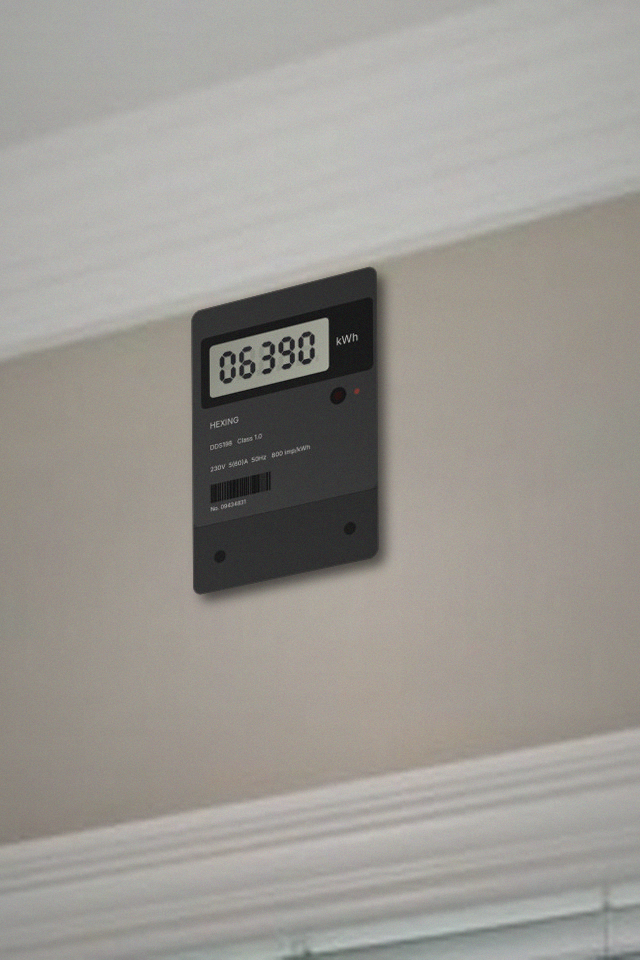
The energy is 6390 kWh
